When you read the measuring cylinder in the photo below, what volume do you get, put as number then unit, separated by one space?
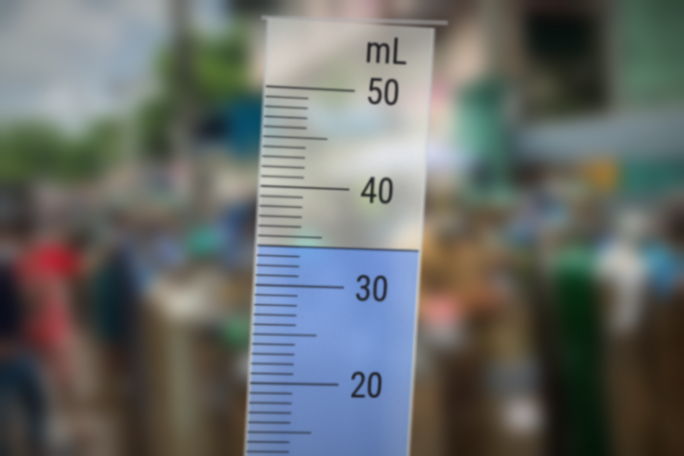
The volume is 34 mL
